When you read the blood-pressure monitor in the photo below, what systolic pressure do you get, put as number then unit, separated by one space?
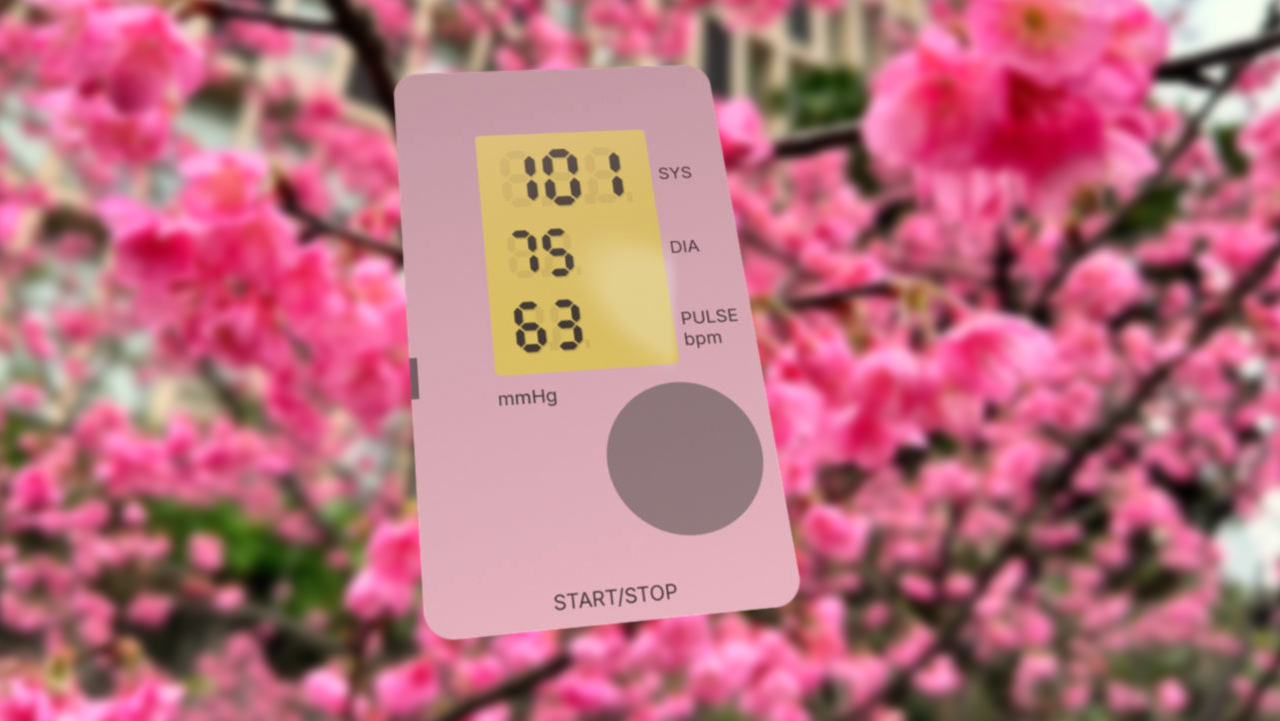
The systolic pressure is 101 mmHg
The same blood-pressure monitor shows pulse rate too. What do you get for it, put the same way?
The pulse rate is 63 bpm
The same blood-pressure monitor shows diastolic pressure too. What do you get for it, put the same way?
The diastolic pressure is 75 mmHg
